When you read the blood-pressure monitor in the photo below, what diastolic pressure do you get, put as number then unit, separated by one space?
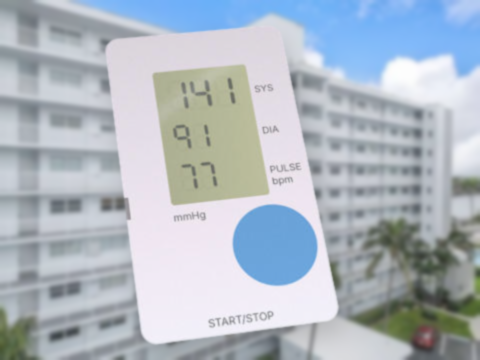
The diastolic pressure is 91 mmHg
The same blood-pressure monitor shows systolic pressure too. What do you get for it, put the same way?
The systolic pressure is 141 mmHg
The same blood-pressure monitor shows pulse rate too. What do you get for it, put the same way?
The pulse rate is 77 bpm
